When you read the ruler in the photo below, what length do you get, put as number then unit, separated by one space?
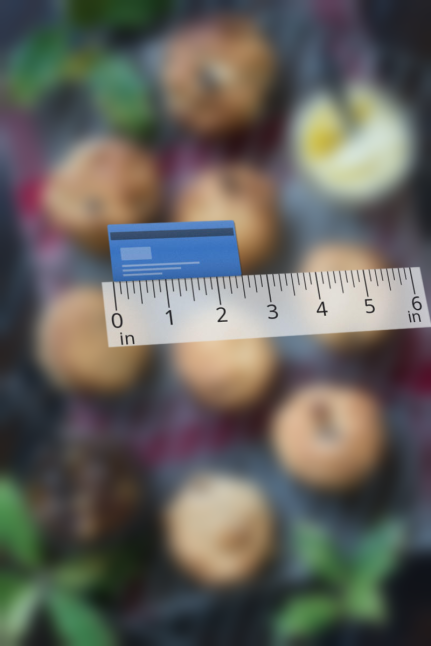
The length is 2.5 in
